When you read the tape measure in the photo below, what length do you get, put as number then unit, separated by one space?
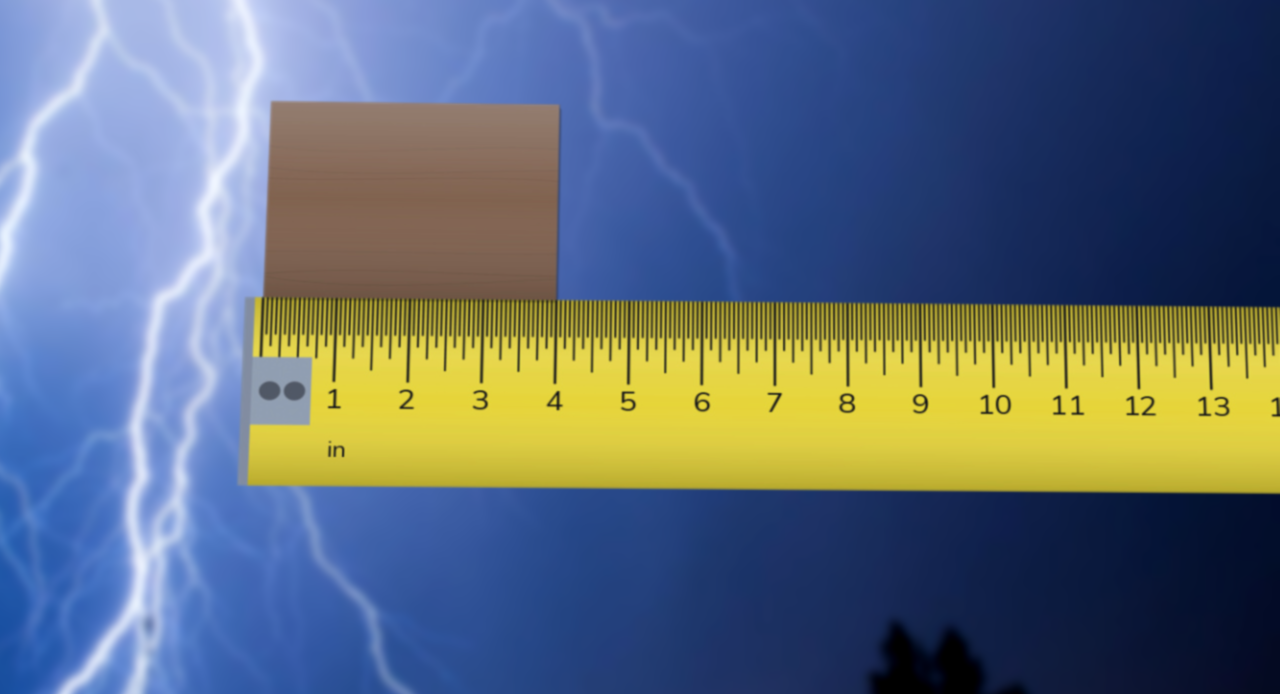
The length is 4 in
